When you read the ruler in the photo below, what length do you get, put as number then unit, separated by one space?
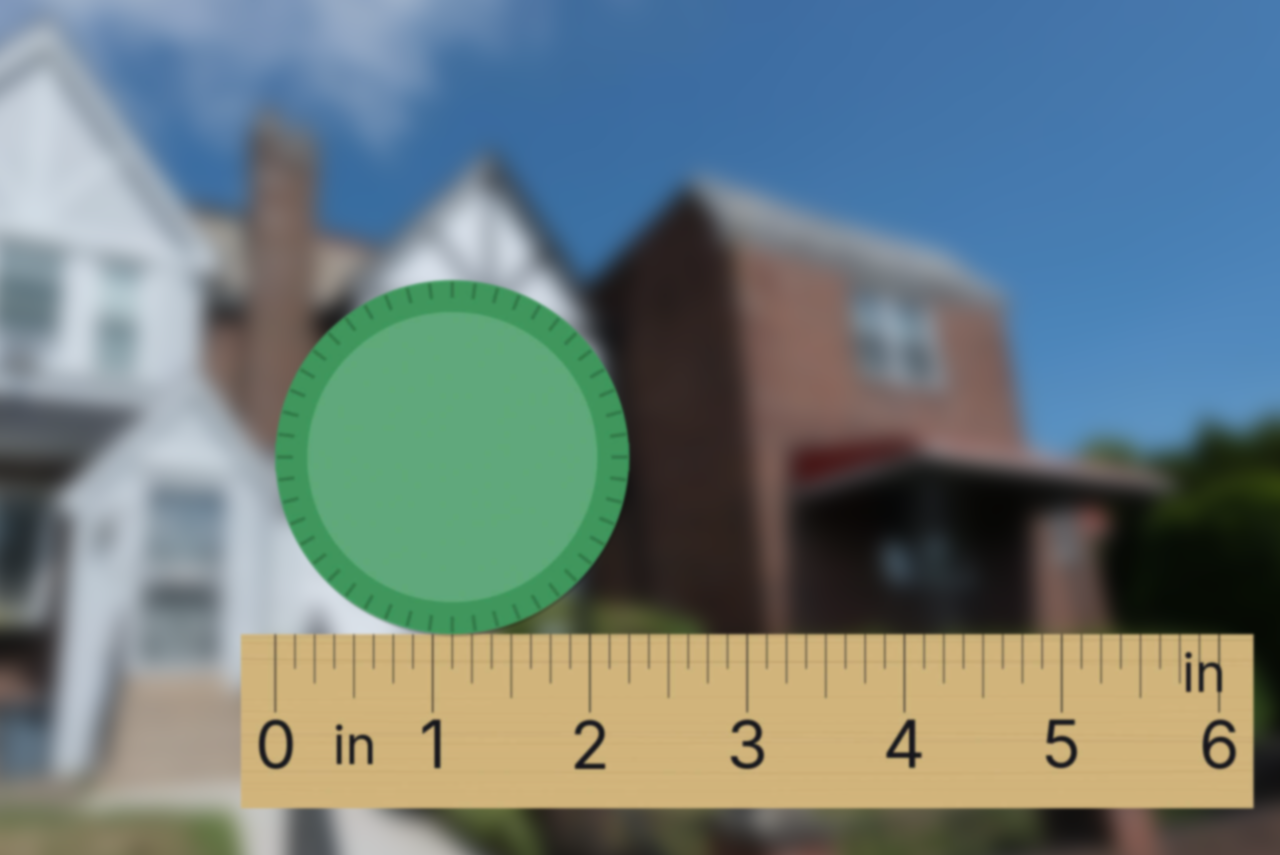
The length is 2.25 in
